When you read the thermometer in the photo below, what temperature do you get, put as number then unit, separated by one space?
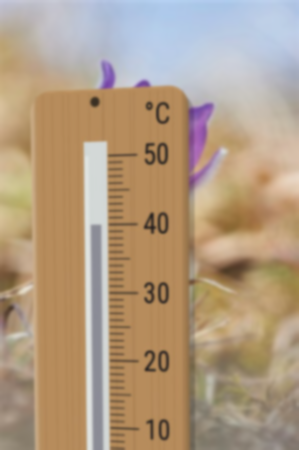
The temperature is 40 °C
